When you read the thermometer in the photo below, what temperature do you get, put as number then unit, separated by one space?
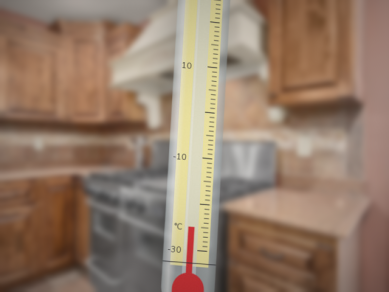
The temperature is -25 °C
